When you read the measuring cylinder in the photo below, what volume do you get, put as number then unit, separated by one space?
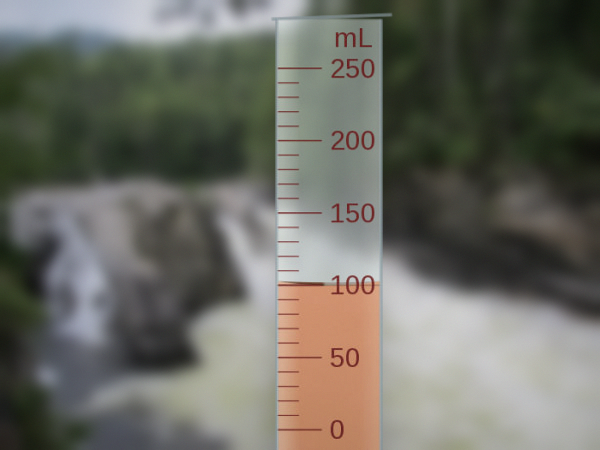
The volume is 100 mL
